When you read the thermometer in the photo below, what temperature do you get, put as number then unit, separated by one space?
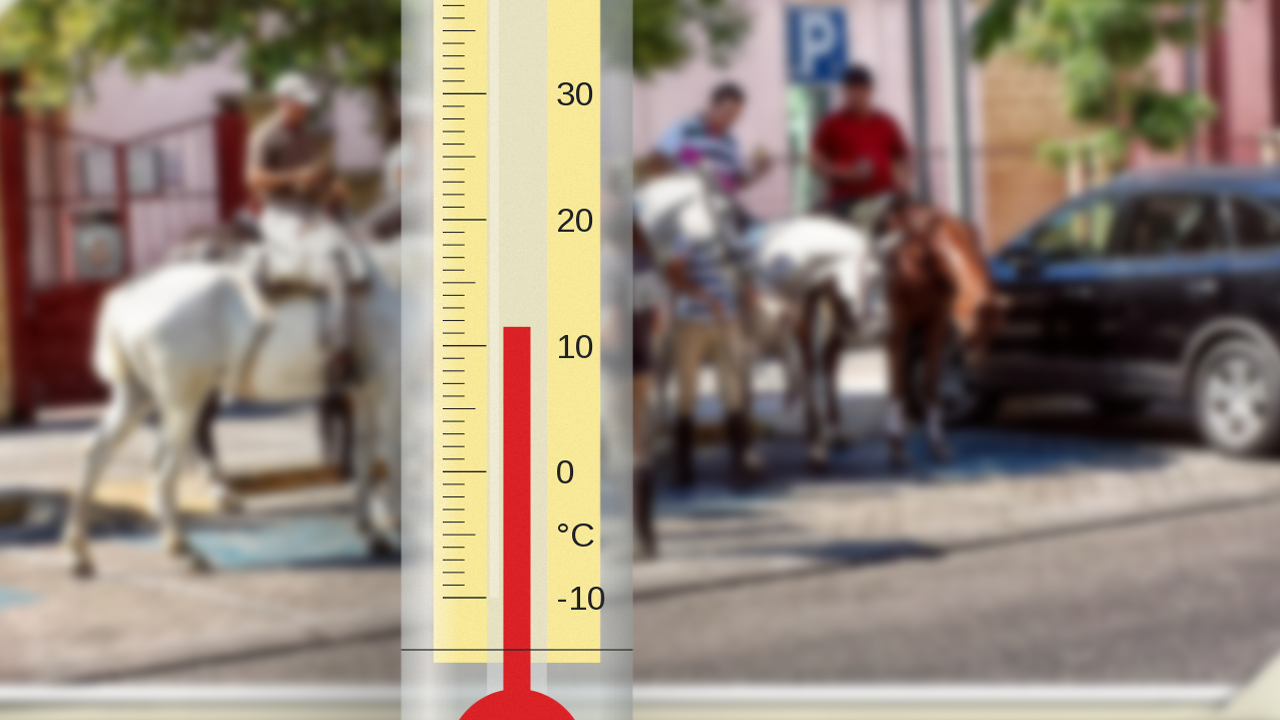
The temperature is 11.5 °C
